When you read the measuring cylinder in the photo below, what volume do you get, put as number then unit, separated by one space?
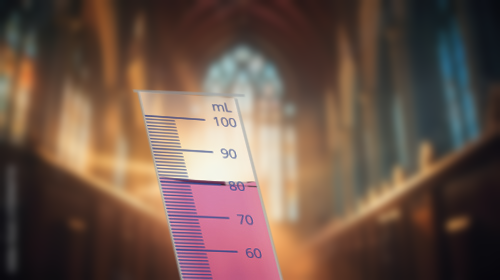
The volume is 80 mL
